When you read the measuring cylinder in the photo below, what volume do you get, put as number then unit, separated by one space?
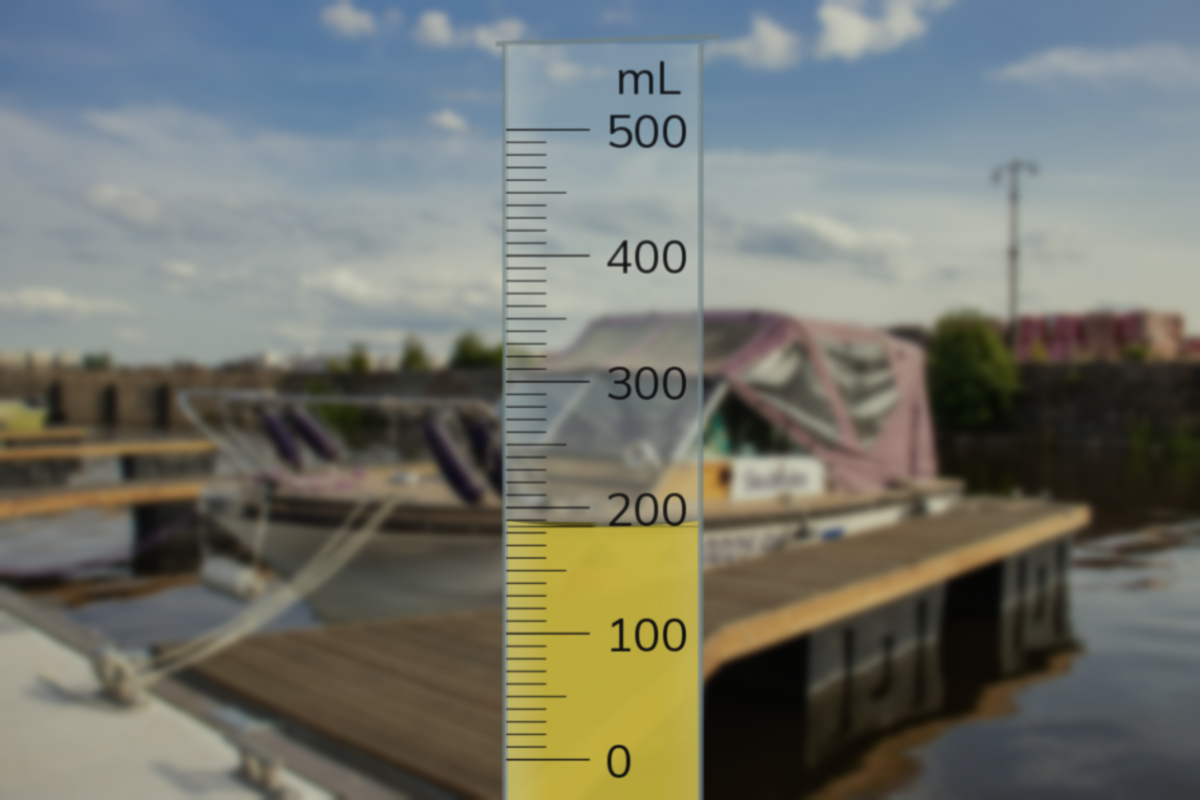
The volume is 185 mL
